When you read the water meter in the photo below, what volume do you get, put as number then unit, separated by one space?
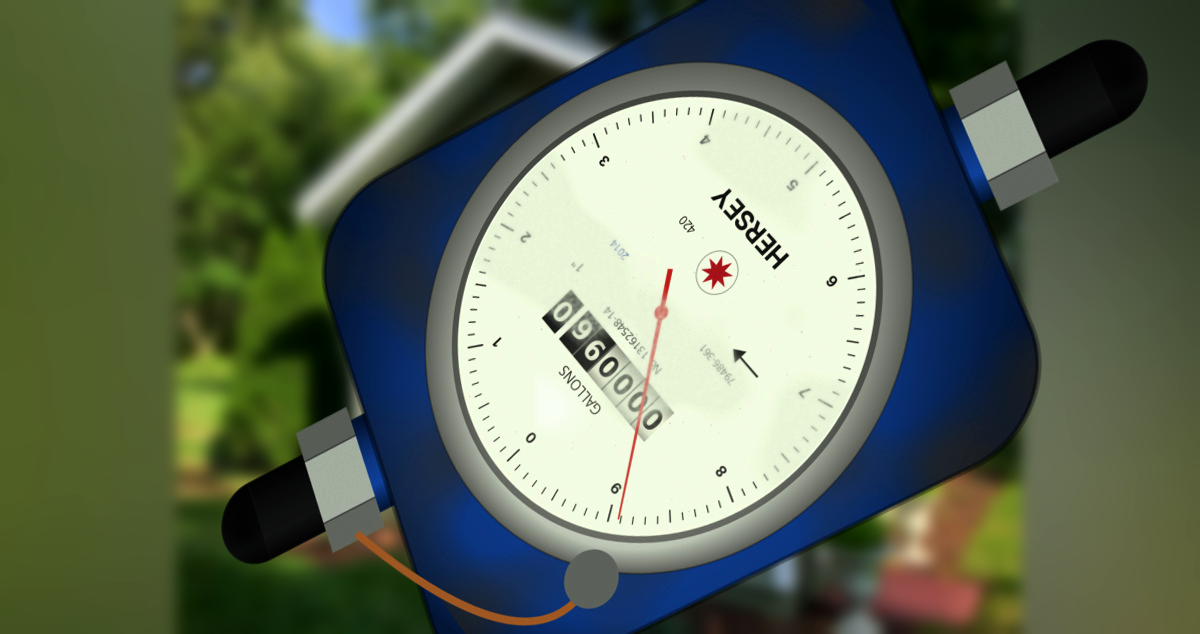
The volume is 958.9 gal
